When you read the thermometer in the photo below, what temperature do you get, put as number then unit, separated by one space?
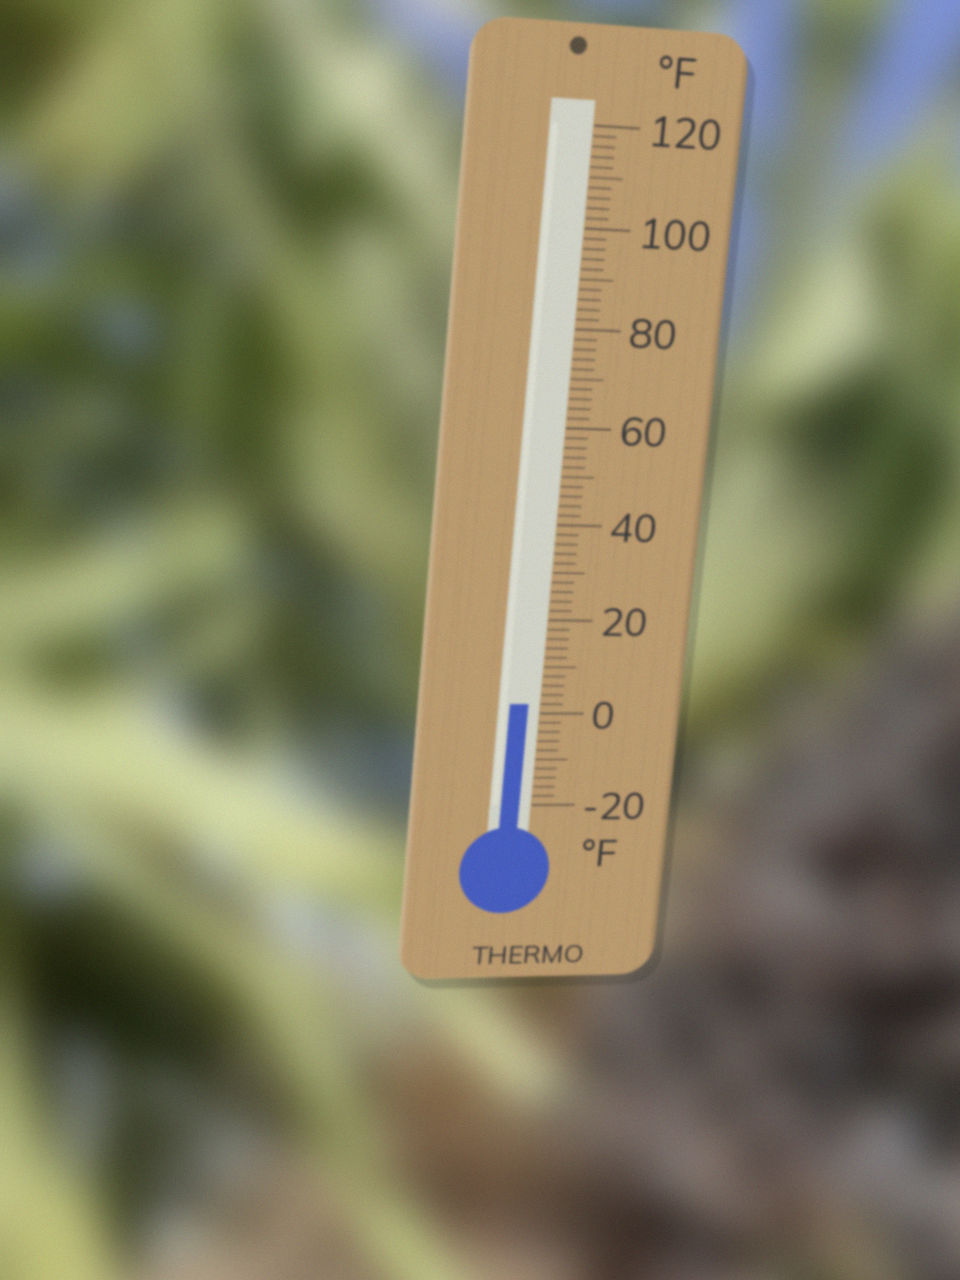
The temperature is 2 °F
